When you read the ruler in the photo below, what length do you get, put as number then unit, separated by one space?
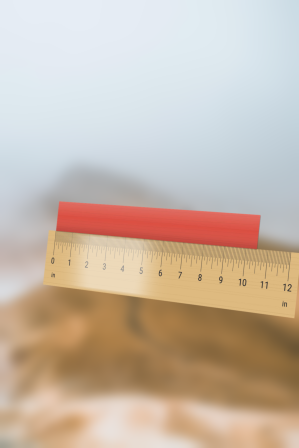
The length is 10.5 in
